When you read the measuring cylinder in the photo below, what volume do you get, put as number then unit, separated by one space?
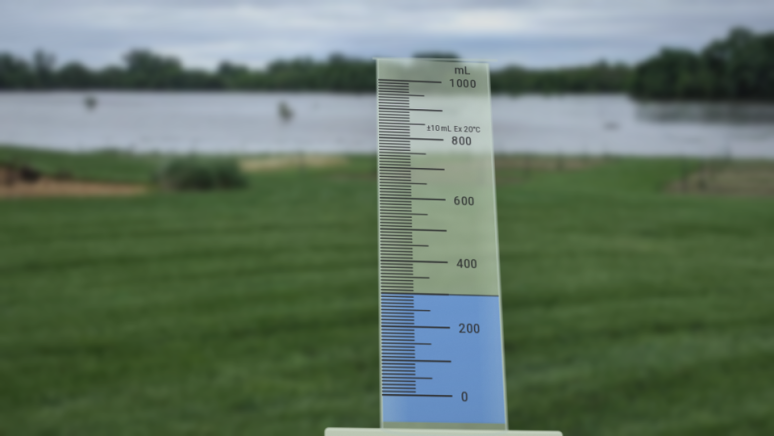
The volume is 300 mL
